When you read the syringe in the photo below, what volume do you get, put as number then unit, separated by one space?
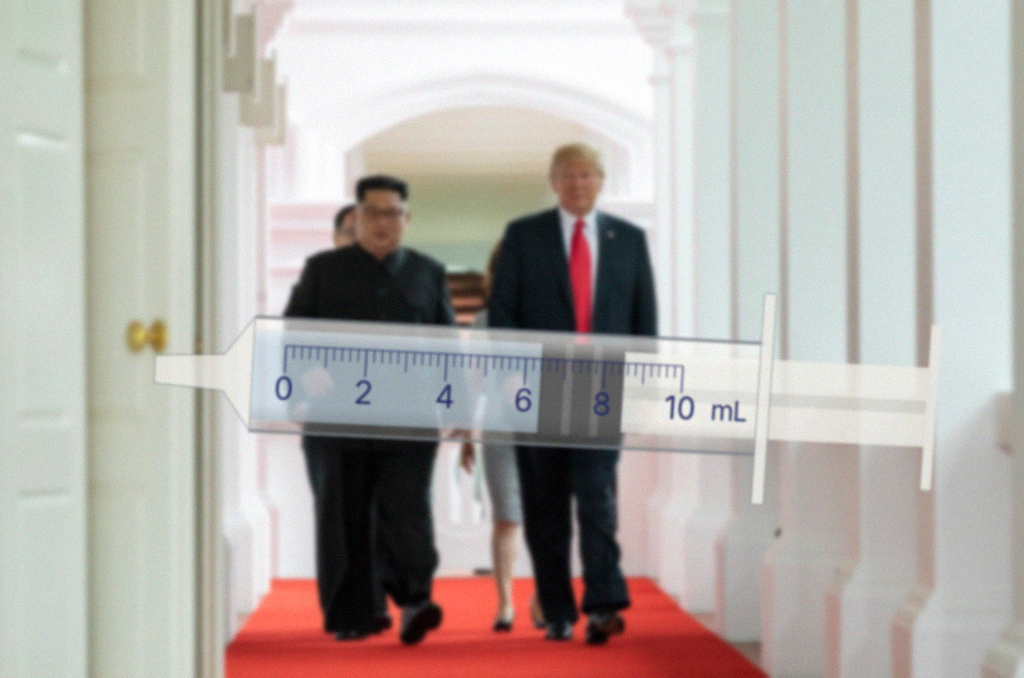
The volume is 6.4 mL
